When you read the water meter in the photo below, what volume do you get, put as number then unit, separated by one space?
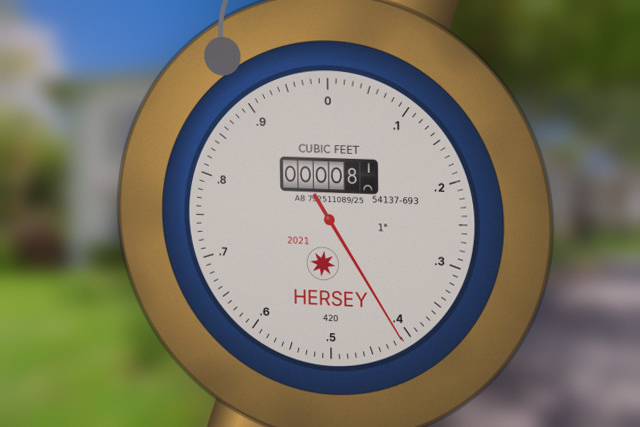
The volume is 81.41 ft³
